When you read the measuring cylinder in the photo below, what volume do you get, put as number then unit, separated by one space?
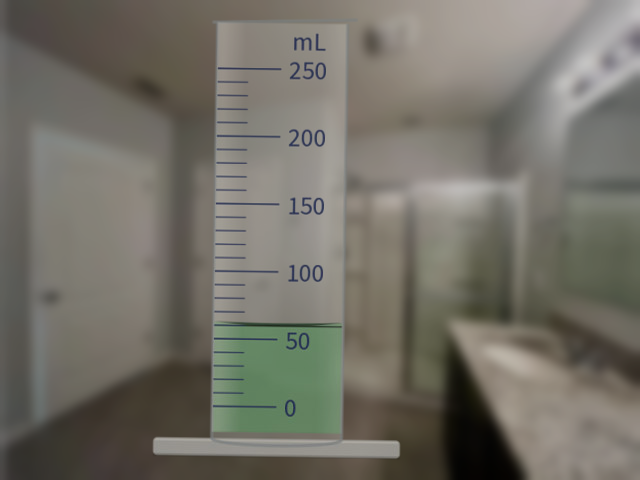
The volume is 60 mL
